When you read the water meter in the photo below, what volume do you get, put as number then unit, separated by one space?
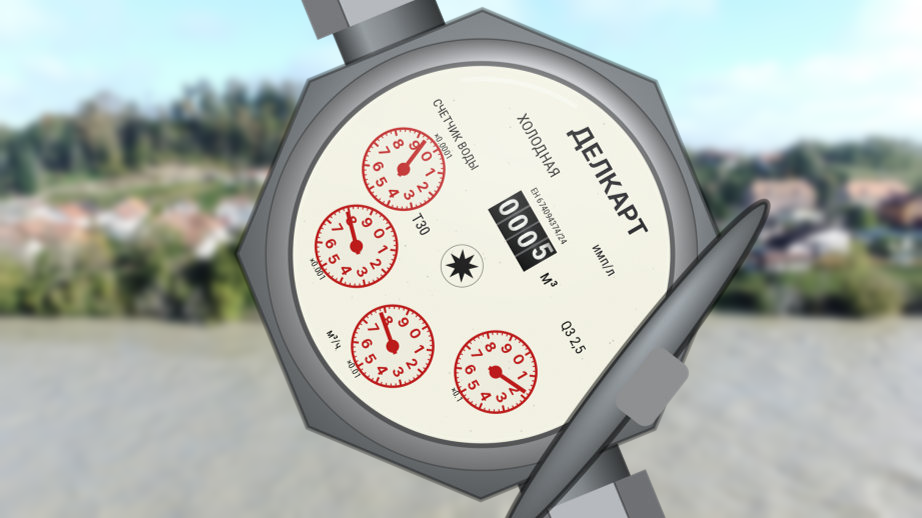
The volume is 5.1779 m³
